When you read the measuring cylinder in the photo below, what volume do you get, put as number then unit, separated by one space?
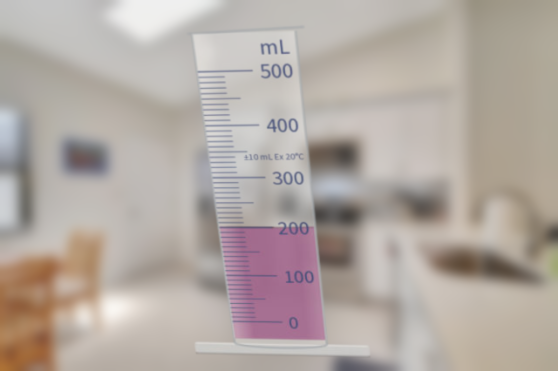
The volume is 200 mL
